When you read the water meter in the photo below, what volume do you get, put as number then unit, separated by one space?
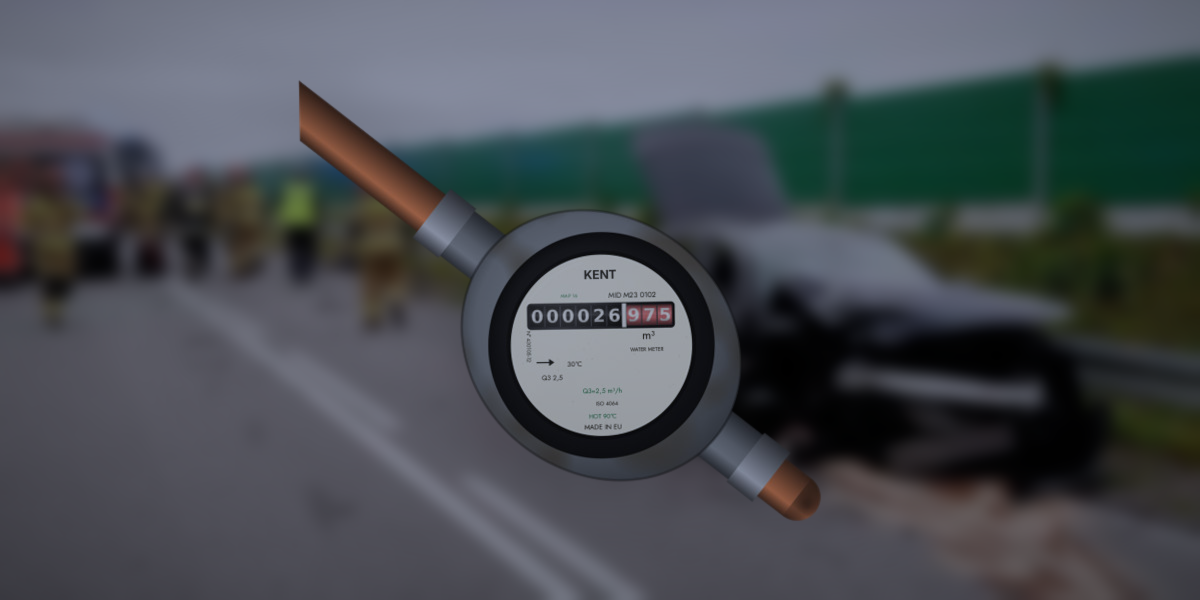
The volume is 26.975 m³
